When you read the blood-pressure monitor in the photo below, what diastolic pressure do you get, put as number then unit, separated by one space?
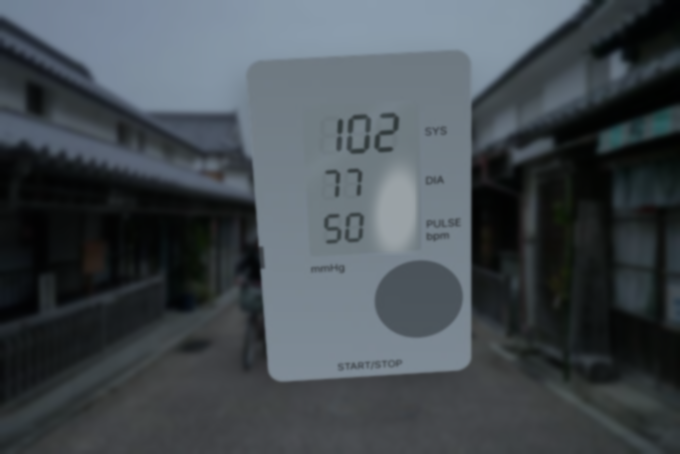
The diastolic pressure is 77 mmHg
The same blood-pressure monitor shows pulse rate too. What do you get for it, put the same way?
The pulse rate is 50 bpm
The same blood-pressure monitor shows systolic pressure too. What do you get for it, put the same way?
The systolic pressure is 102 mmHg
